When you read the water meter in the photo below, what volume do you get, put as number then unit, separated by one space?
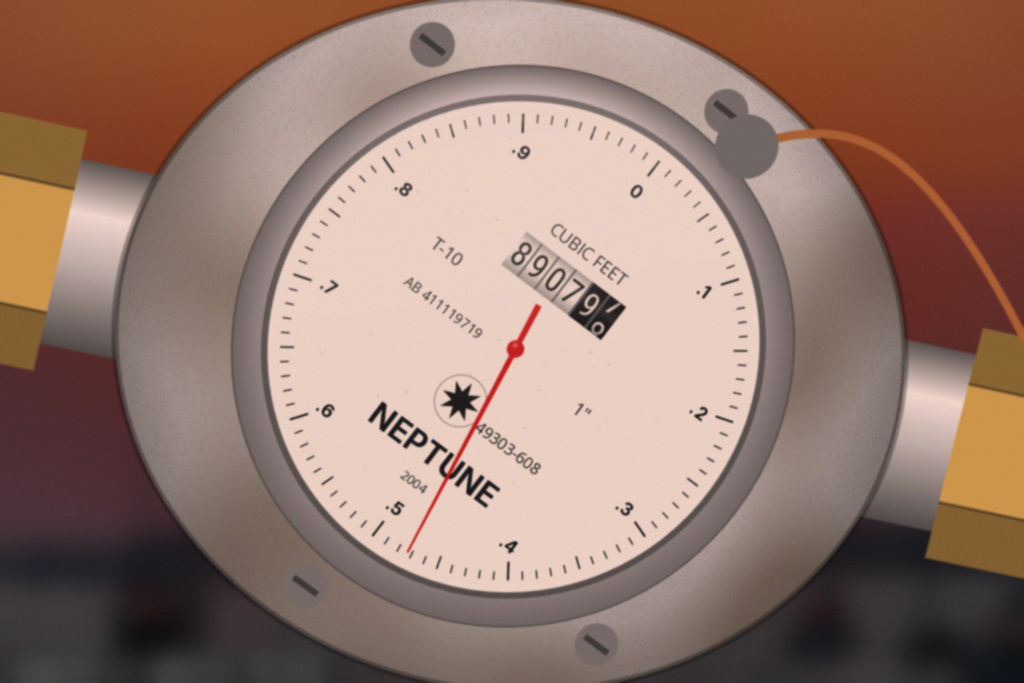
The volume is 890797.47 ft³
